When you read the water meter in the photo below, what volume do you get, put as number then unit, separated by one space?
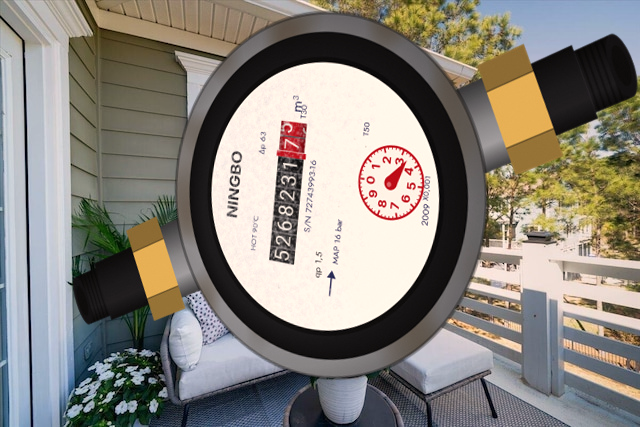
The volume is 5268231.753 m³
